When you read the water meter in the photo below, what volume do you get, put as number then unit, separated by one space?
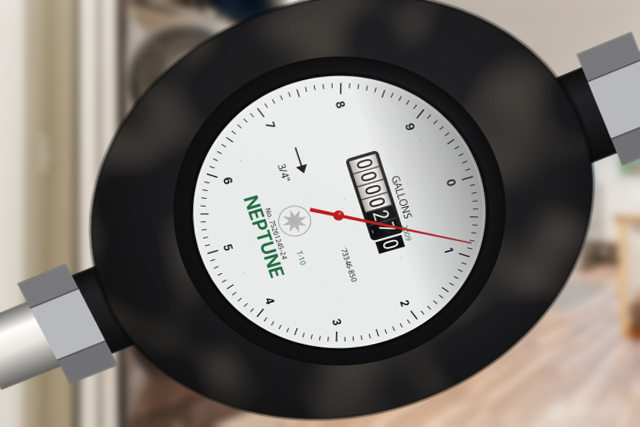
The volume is 270.8 gal
